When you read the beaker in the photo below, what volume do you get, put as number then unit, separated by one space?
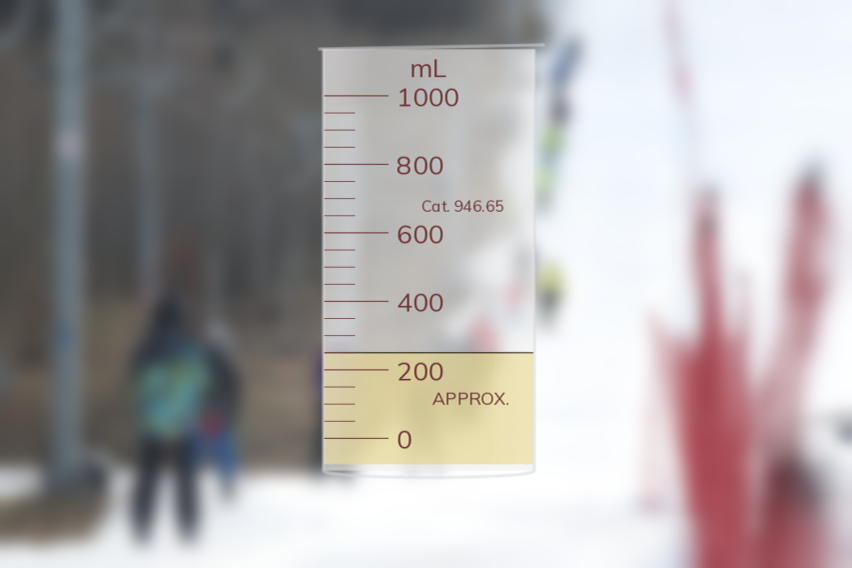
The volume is 250 mL
